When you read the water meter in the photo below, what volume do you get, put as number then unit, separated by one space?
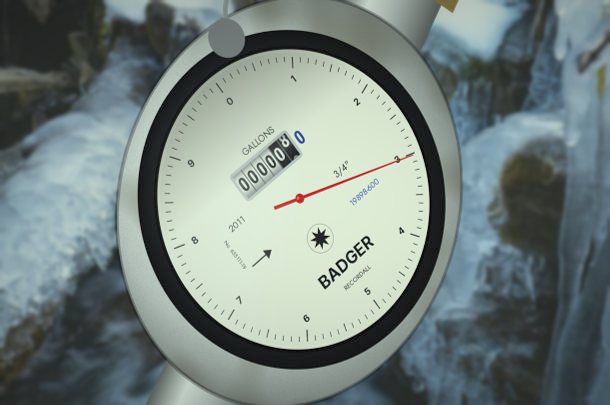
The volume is 83.0 gal
